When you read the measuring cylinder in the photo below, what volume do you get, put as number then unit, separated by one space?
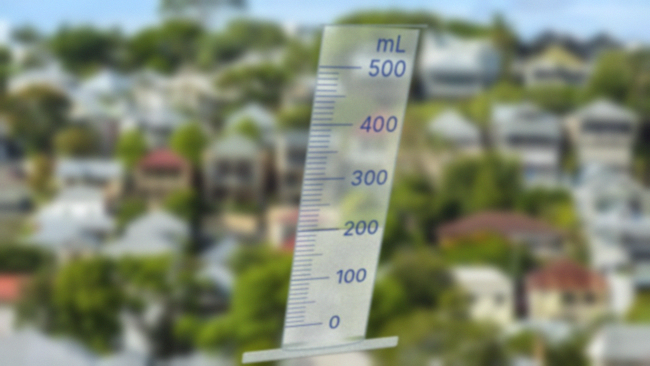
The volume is 200 mL
